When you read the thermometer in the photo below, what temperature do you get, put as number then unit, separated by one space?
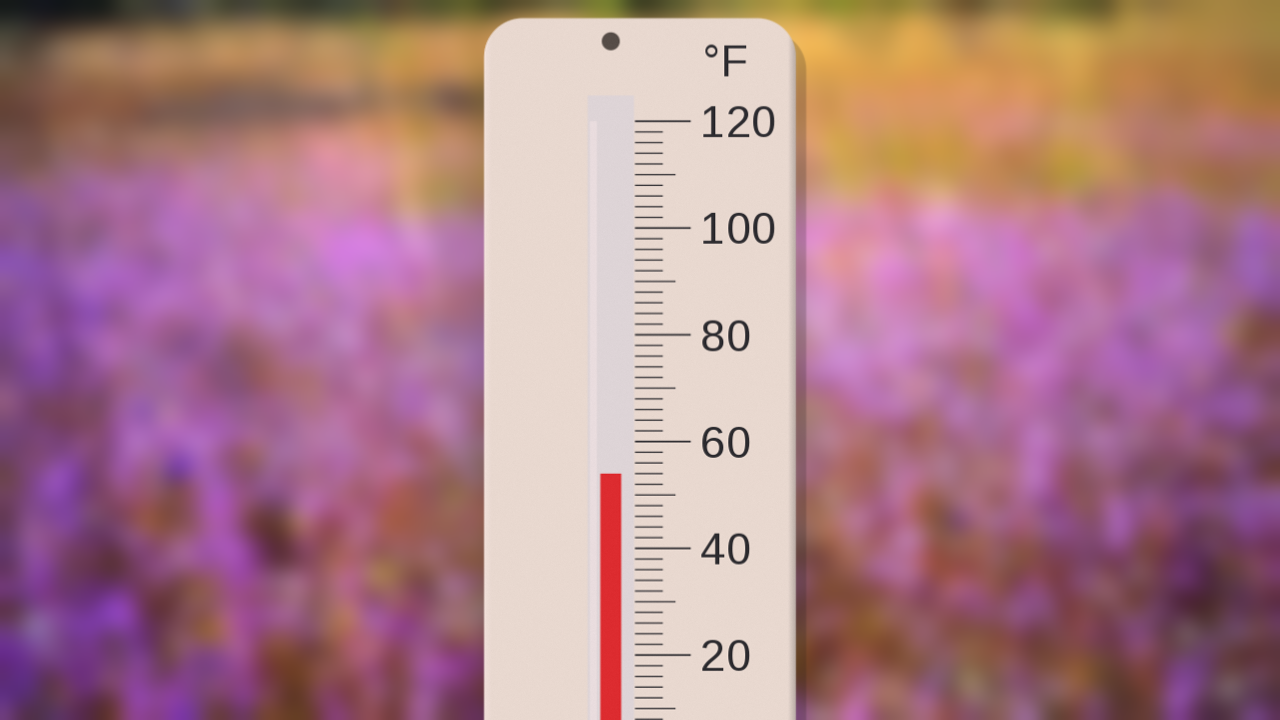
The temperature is 54 °F
